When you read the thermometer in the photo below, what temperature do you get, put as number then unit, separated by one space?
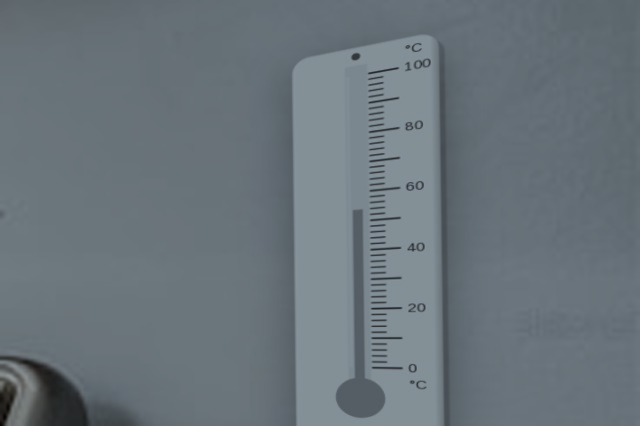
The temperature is 54 °C
